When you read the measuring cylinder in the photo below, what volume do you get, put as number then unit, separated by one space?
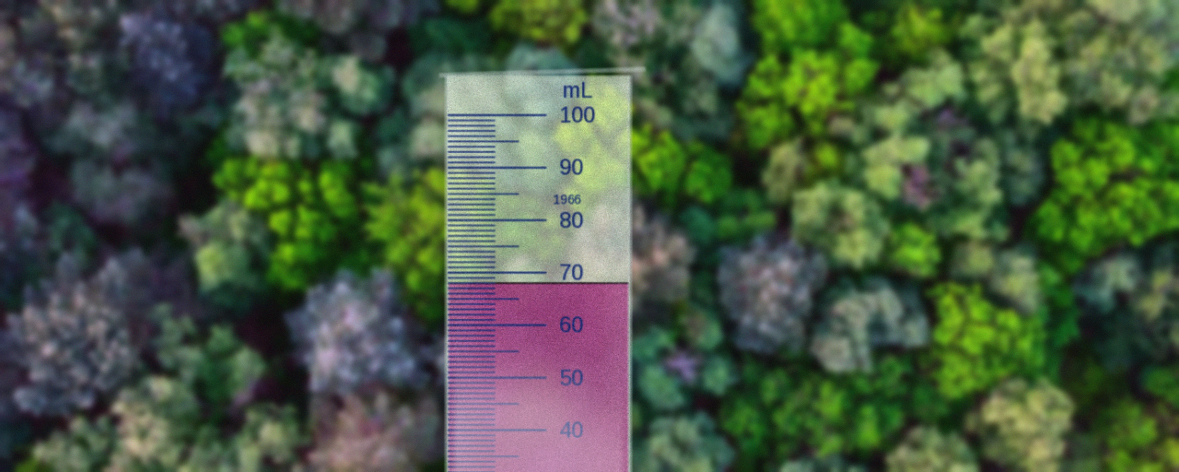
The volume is 68 mL
